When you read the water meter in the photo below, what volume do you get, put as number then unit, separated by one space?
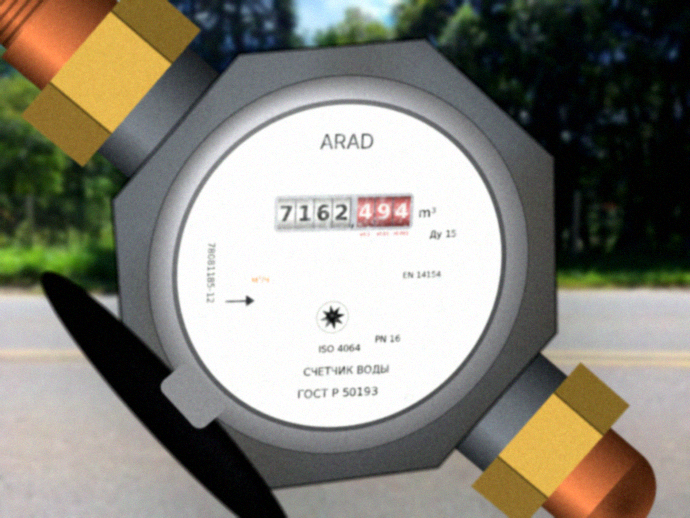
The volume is 7162.494 m³
